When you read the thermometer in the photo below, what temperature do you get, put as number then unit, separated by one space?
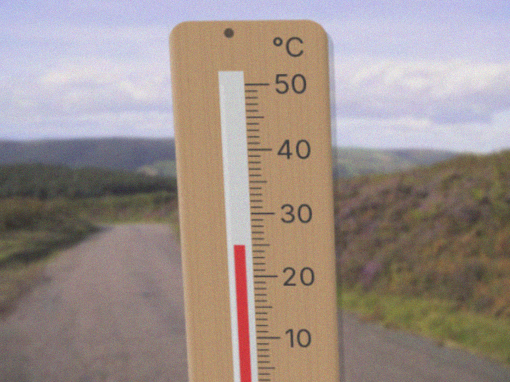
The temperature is 25 °C
